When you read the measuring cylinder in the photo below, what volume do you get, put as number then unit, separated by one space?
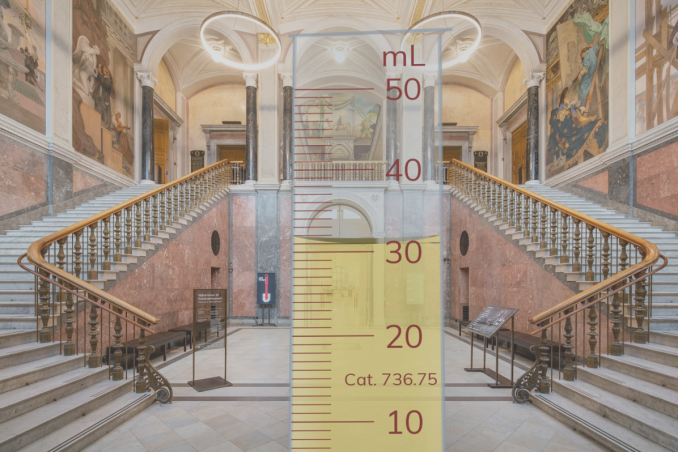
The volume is 31 mL
